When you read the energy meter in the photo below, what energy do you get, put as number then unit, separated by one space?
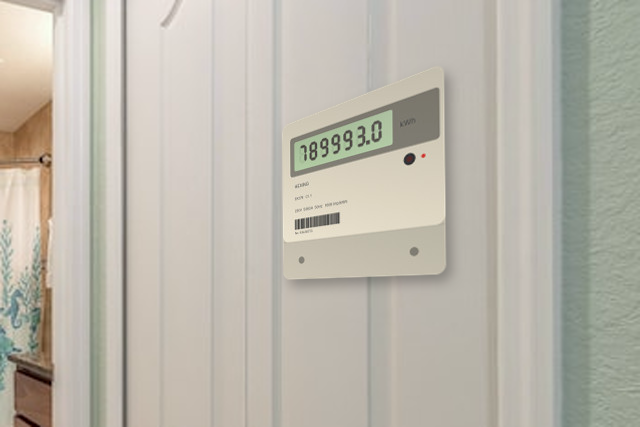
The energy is 789993.0 kWh
